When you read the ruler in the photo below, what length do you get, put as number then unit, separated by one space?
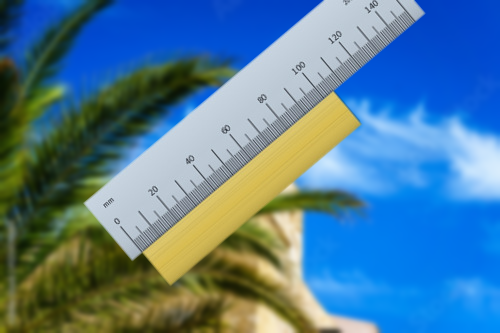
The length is 105 mm
